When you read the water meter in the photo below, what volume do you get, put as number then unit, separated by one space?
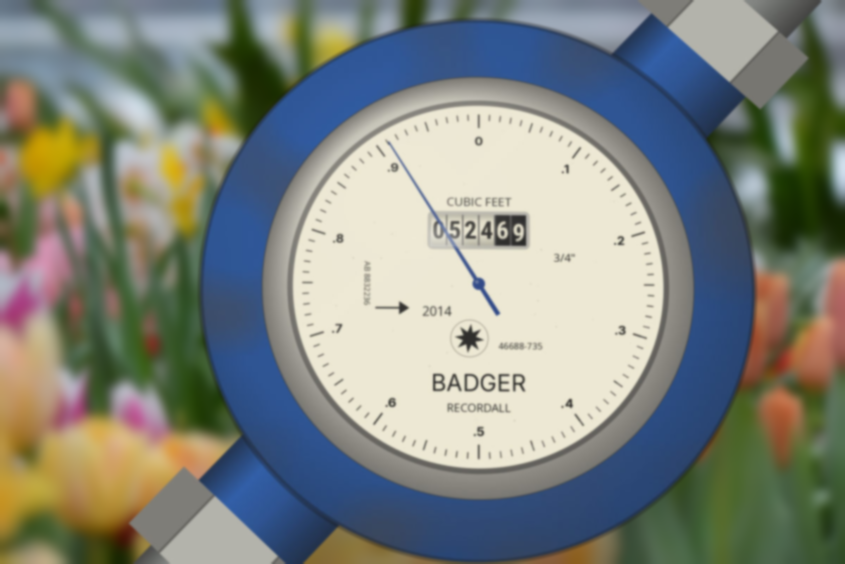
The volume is 52468.91 ft³
